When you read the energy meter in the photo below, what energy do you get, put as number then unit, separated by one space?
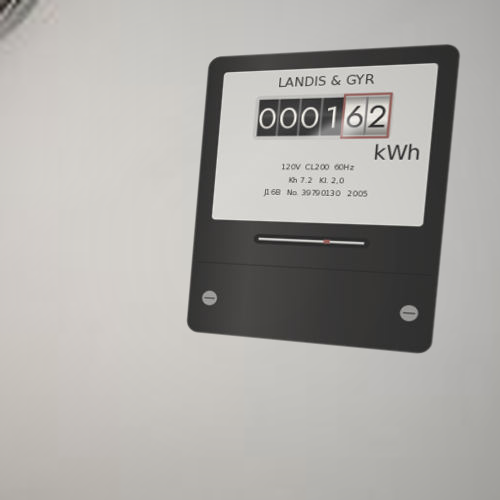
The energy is 1.62 kWh
